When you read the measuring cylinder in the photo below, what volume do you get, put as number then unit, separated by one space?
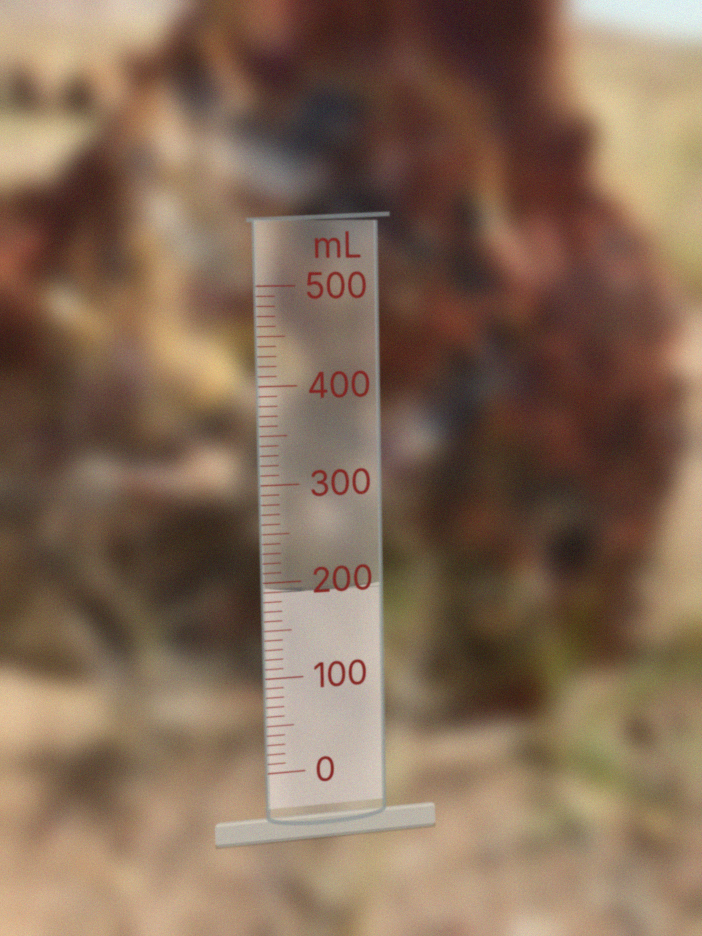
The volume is 190 mL
